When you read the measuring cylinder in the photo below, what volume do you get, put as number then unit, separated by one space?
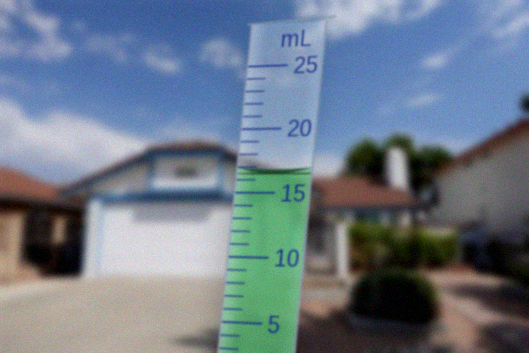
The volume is 16.5 mL
